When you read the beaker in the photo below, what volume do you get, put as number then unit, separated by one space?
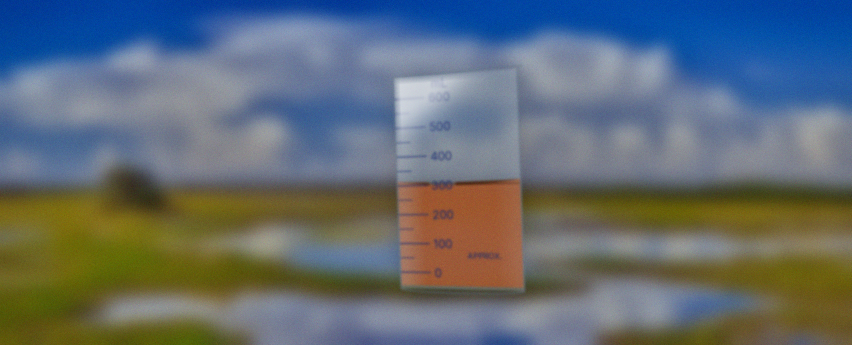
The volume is 300 mL
